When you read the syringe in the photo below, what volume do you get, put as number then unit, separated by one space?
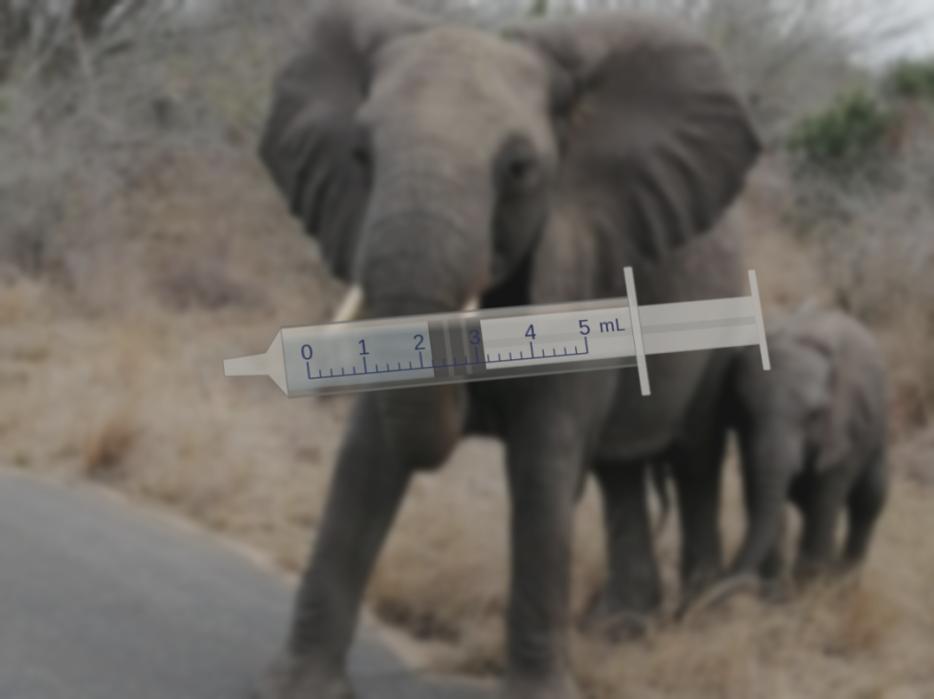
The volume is 2.2 mL
